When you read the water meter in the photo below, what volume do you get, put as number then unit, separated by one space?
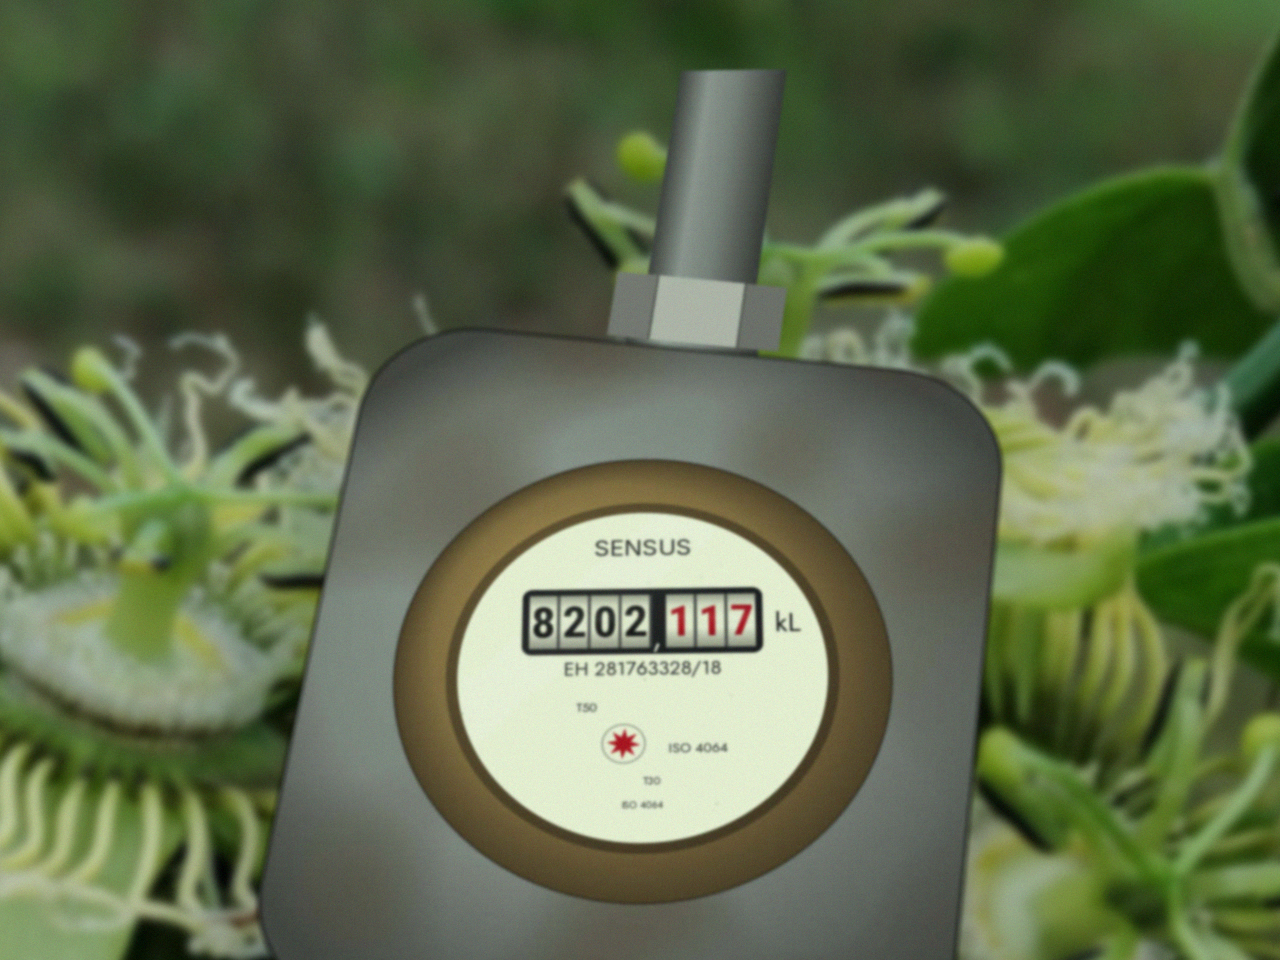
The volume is 8202.117 kL
